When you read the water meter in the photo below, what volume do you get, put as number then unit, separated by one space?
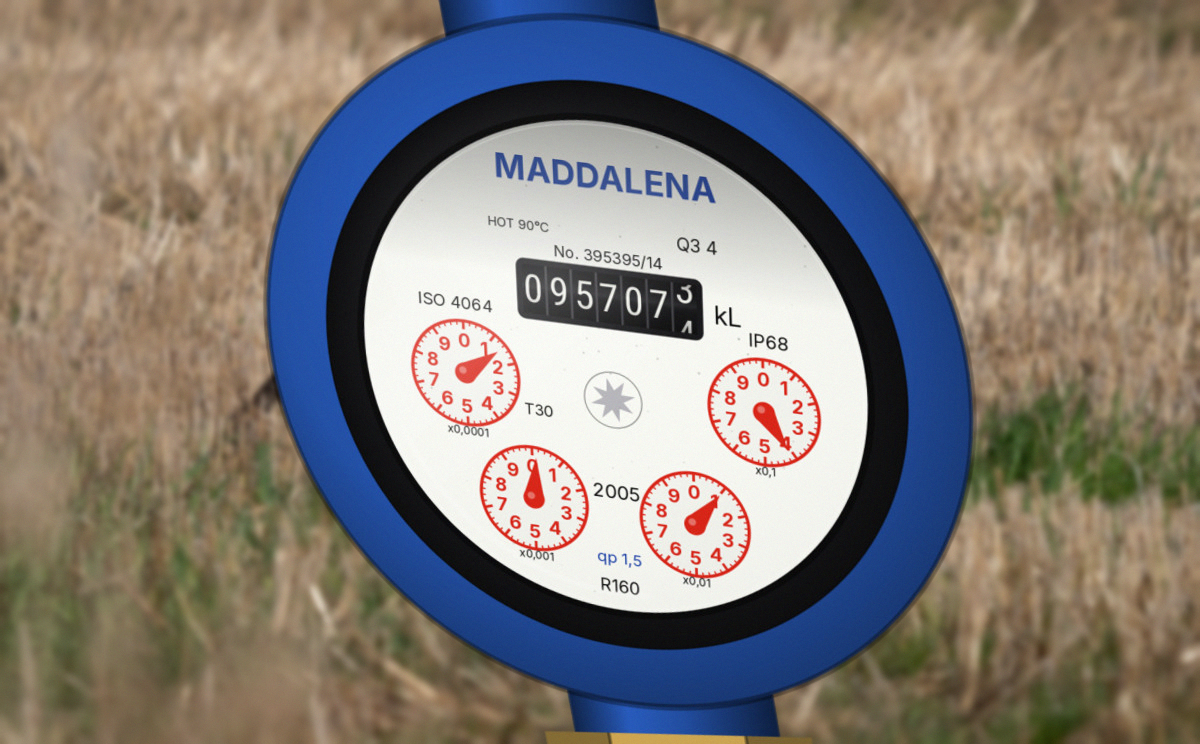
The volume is 957073.4101 kL
